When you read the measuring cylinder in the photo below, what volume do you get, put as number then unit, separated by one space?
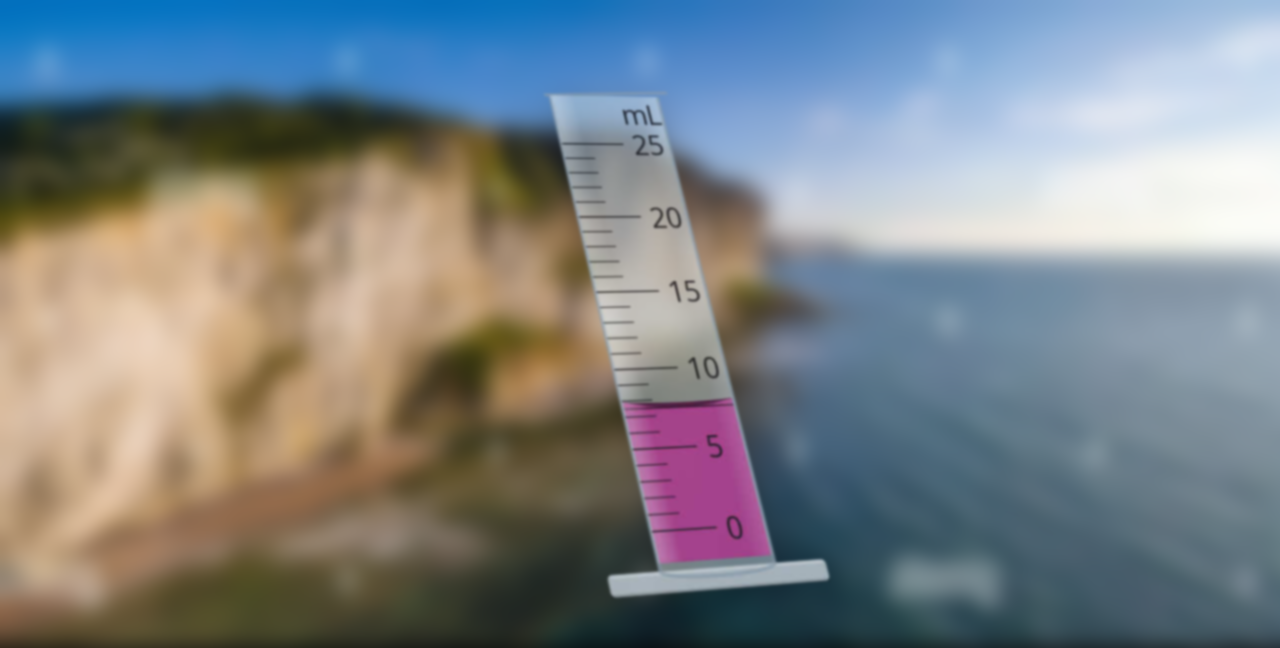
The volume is 7.5 mL
